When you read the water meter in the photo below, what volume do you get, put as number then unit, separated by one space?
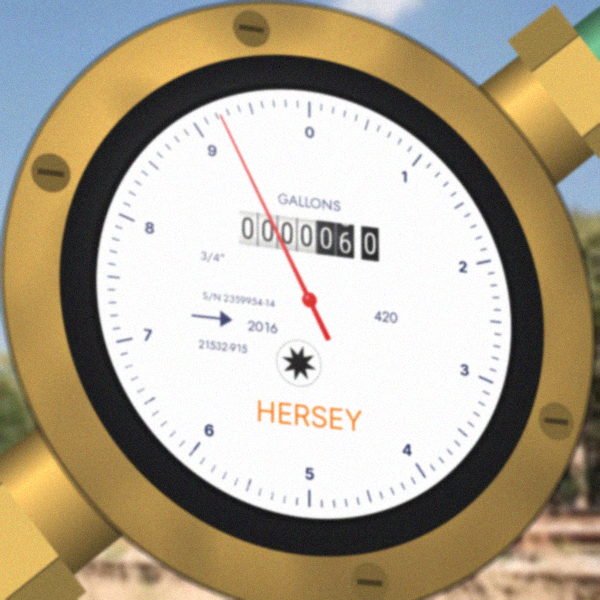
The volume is 59.2 gal
